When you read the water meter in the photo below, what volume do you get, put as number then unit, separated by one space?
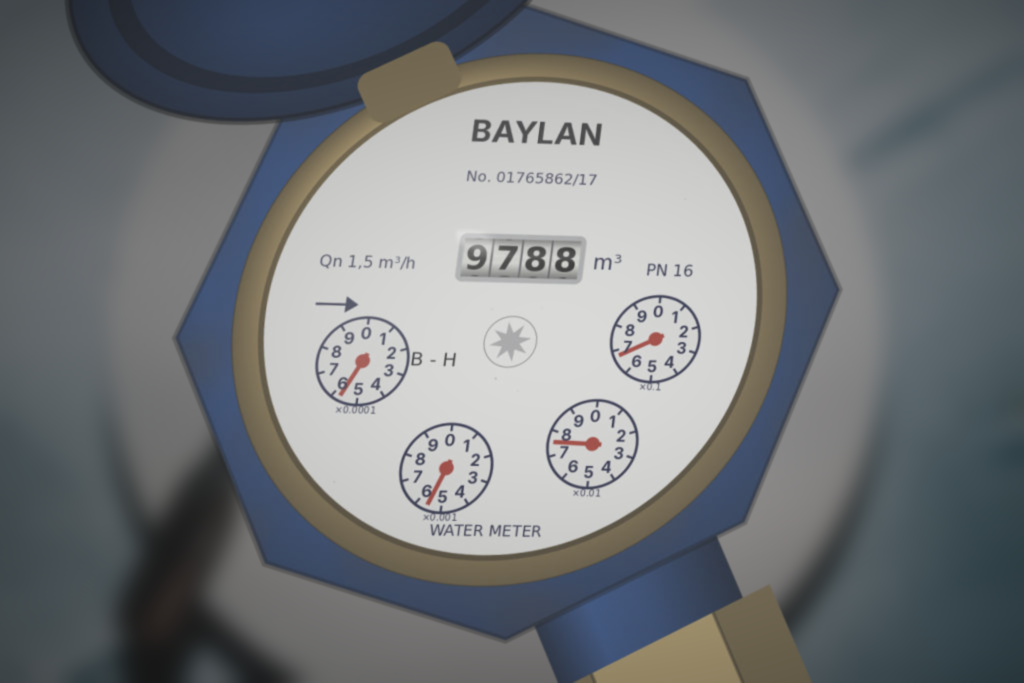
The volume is 9788.6755 m³
